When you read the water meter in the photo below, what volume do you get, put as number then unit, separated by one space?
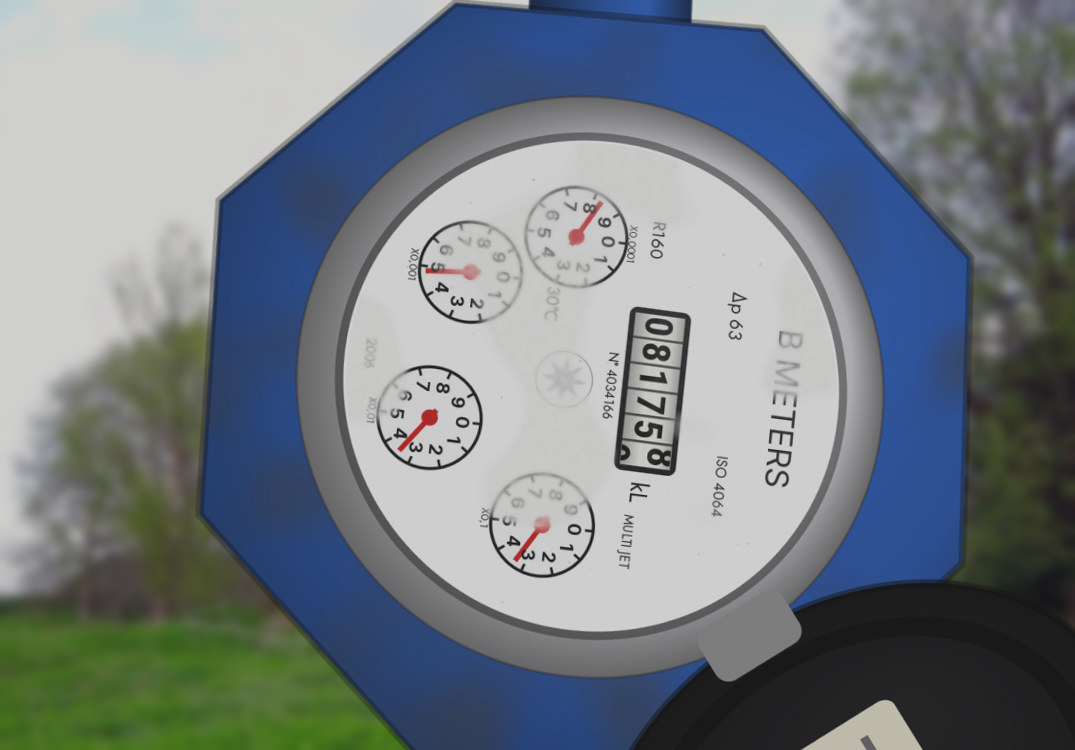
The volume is 81758.3348 kL
